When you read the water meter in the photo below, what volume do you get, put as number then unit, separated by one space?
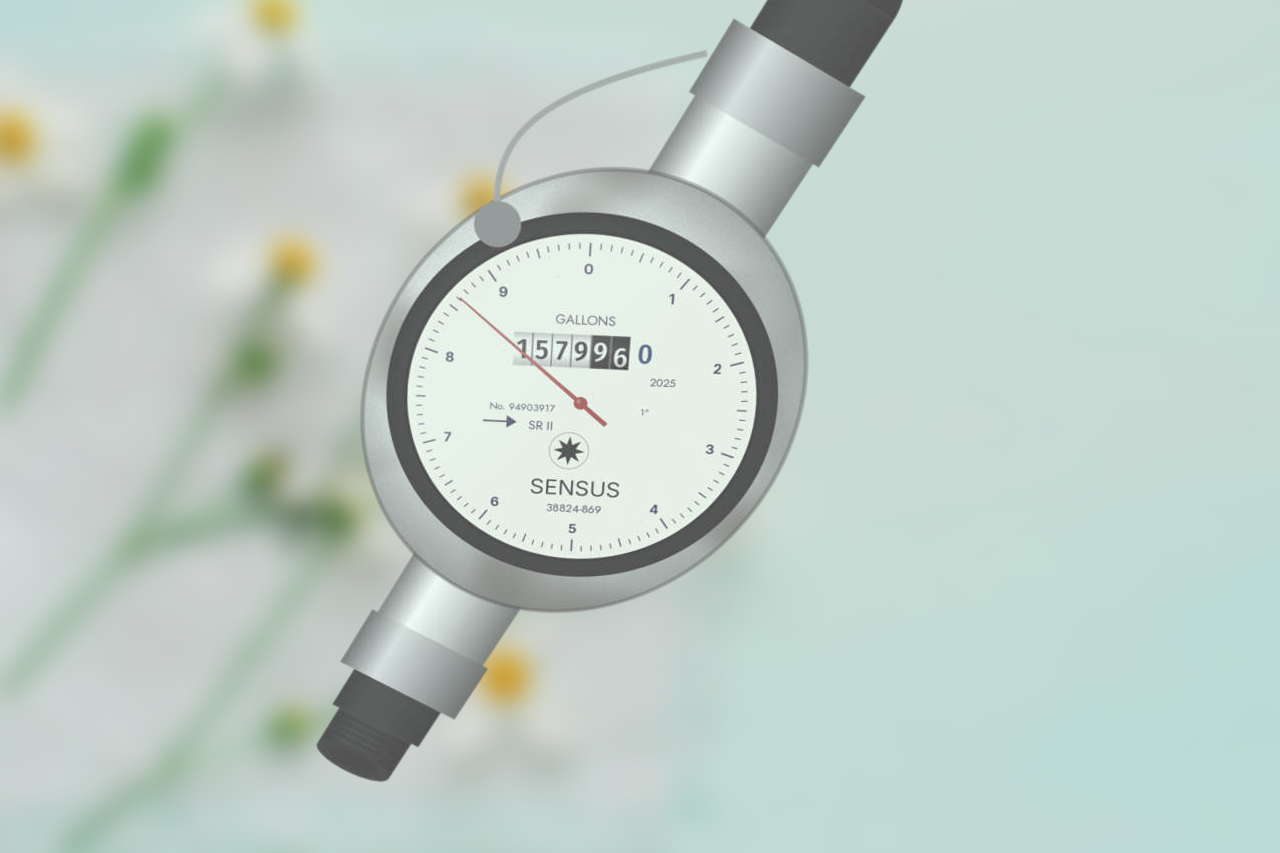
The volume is 1579958.6 gal
